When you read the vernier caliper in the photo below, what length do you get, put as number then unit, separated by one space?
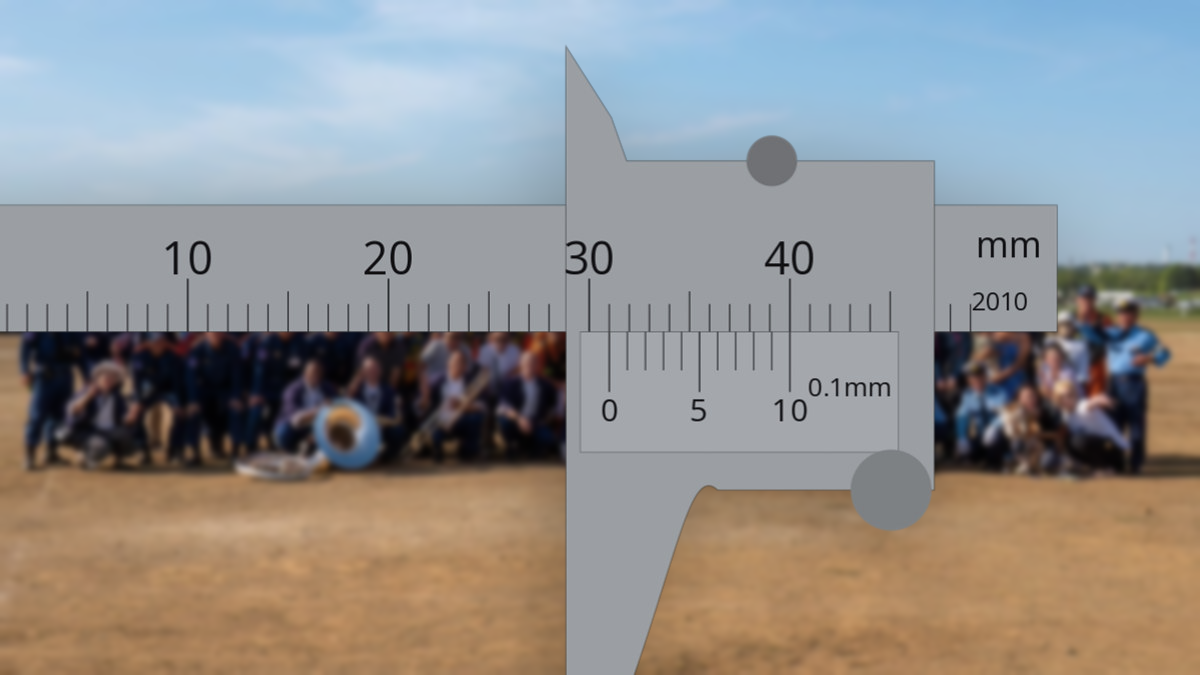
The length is 31.0 mm
